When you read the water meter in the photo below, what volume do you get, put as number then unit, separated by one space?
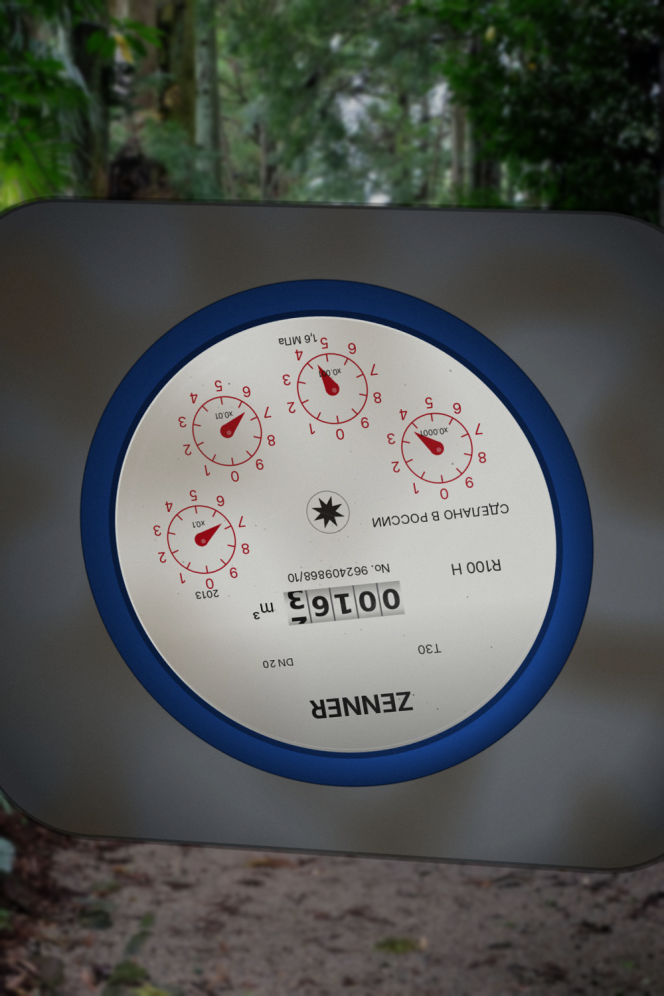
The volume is 162.6643 m³
